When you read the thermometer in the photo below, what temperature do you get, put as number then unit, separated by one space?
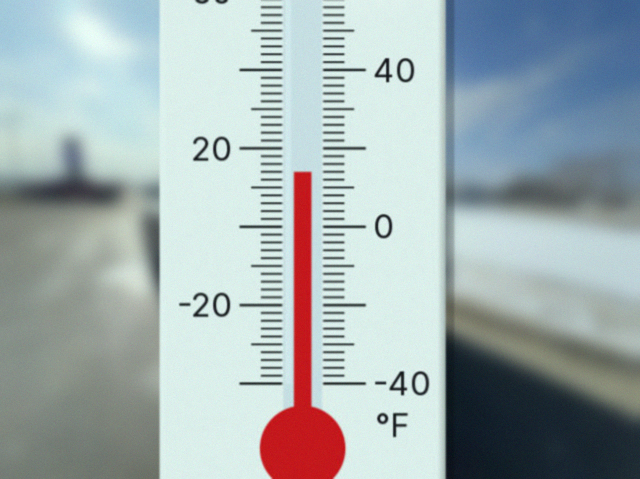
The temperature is 14 °F
